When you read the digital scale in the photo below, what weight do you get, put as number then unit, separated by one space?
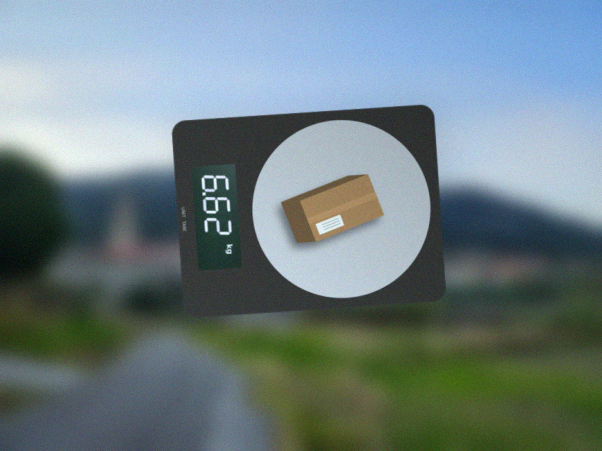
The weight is 6.62 kg
